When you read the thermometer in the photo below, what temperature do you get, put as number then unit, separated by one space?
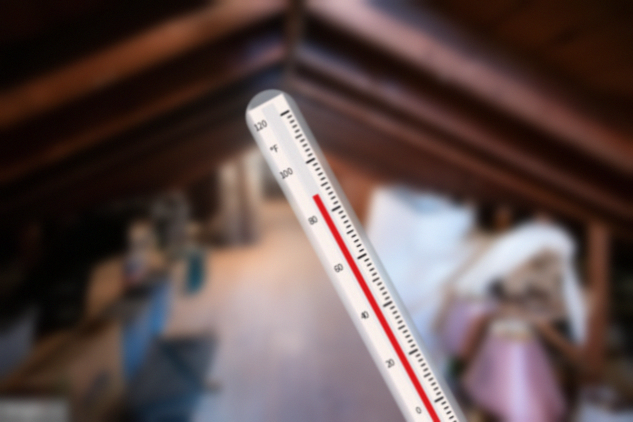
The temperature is 88 °F
